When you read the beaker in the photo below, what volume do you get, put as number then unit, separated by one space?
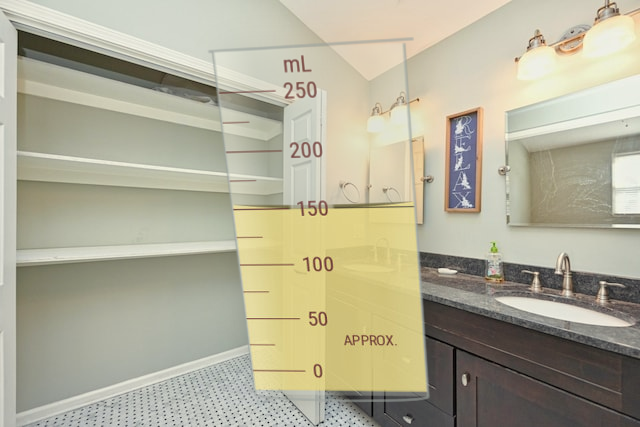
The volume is 150 mL
